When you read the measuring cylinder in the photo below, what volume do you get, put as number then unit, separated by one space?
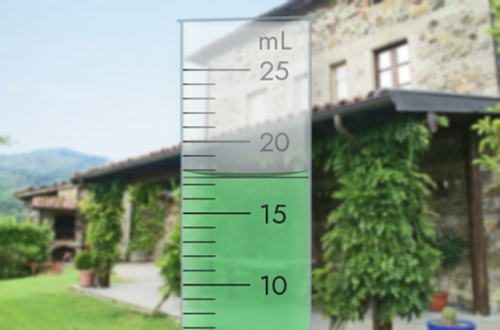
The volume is 17.5 mL
